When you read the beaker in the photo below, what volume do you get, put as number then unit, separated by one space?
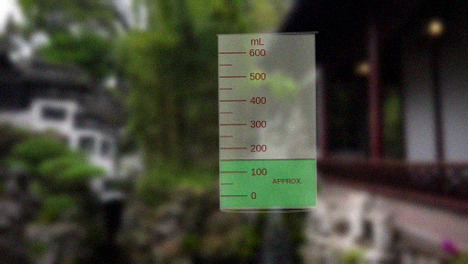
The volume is 150 mL
